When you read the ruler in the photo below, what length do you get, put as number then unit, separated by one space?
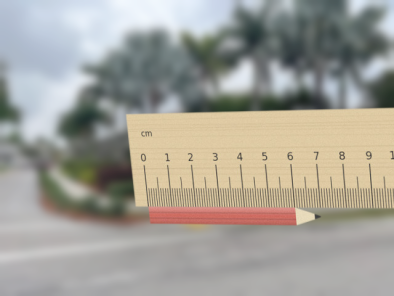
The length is 7 cm
